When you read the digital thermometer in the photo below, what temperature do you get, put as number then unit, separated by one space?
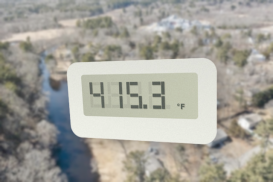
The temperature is 415.3 °F
